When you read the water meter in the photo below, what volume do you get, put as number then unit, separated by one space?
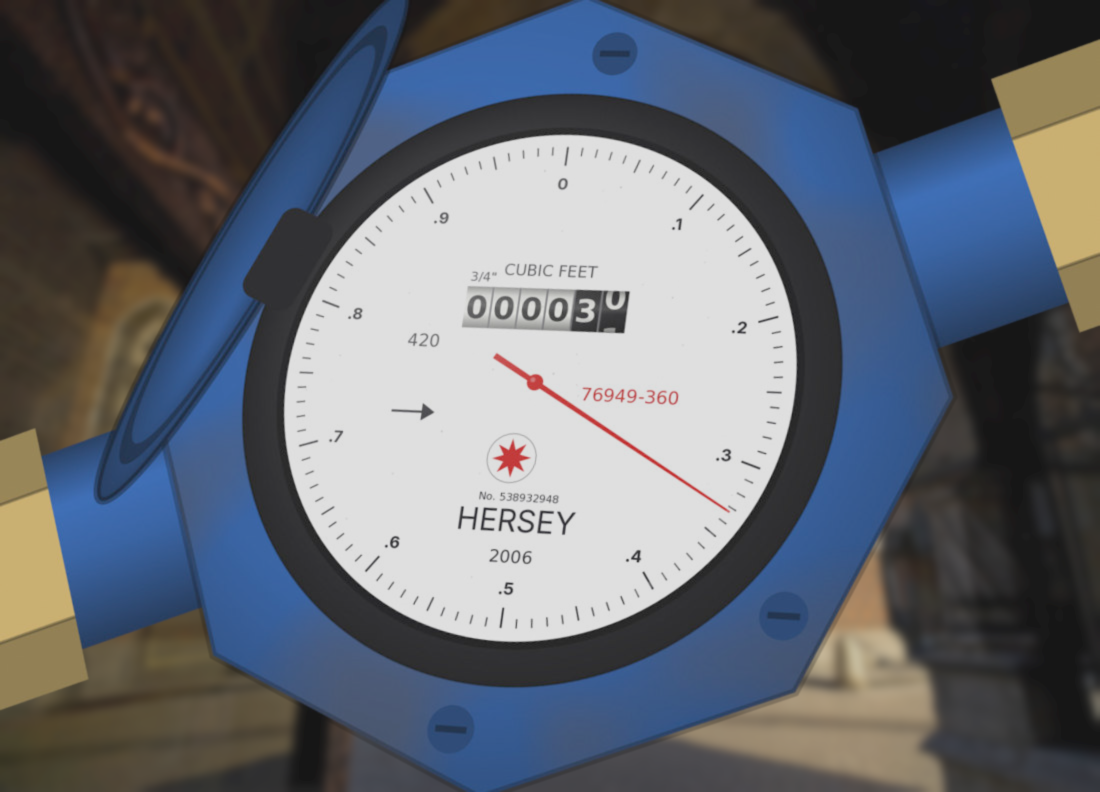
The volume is 30.33 ft³
